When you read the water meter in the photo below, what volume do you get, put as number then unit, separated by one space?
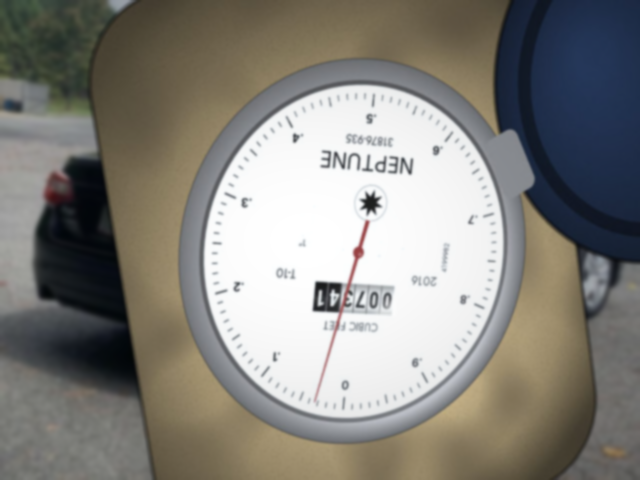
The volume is 7341.03 ft³
